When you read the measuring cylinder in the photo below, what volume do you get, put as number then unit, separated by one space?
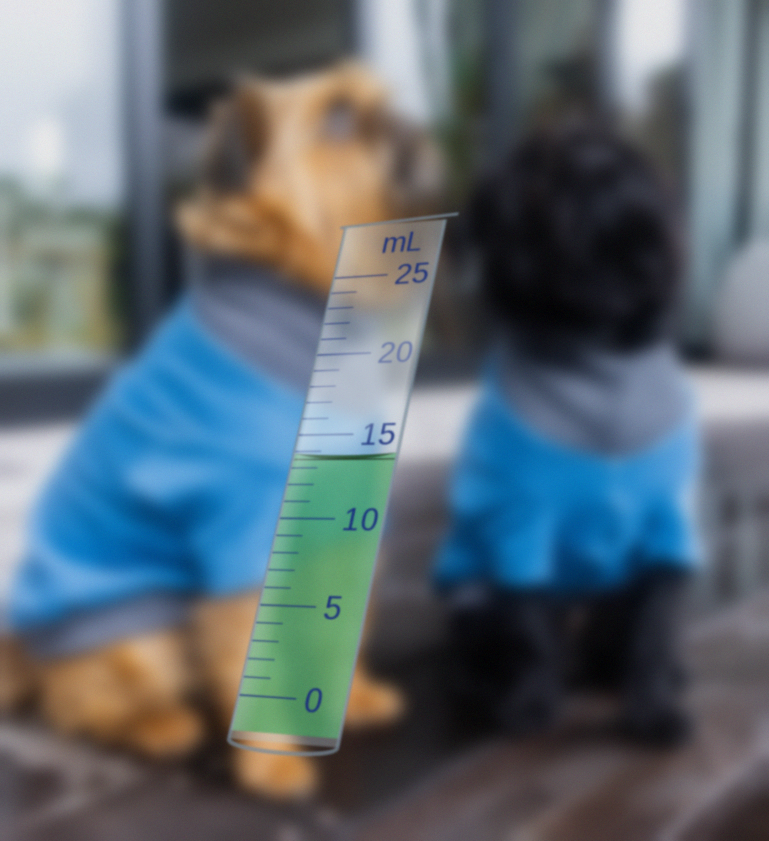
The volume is 13.5 mL
